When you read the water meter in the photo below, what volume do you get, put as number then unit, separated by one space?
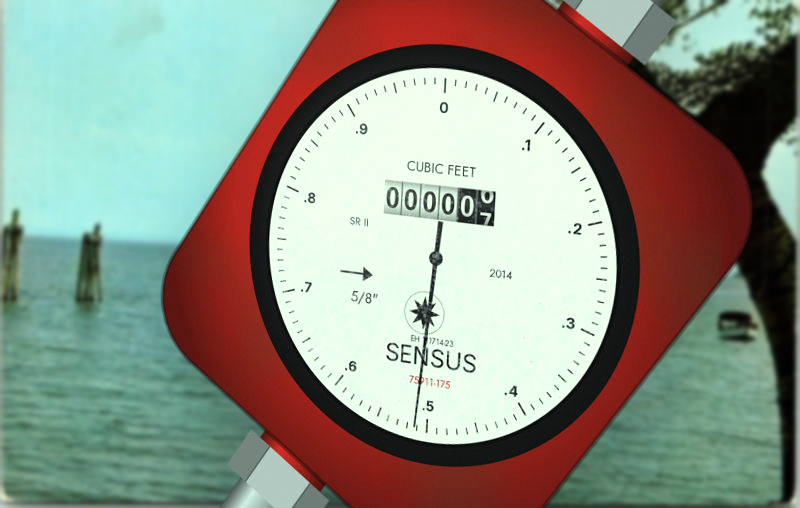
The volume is 6.51 ft³
